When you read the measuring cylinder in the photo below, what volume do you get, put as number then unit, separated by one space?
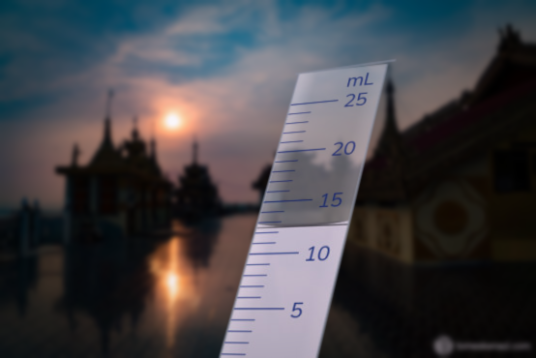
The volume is 12.5 mL
